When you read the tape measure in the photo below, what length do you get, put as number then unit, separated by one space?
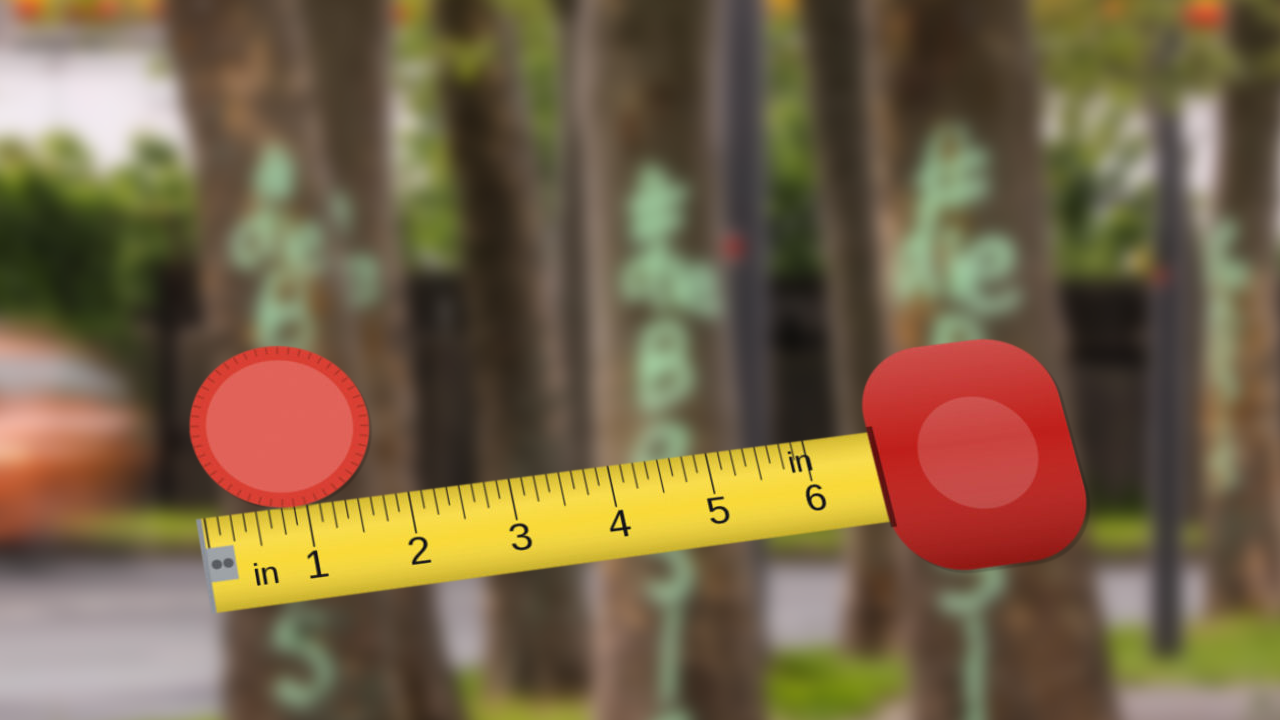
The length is 1.75 in
